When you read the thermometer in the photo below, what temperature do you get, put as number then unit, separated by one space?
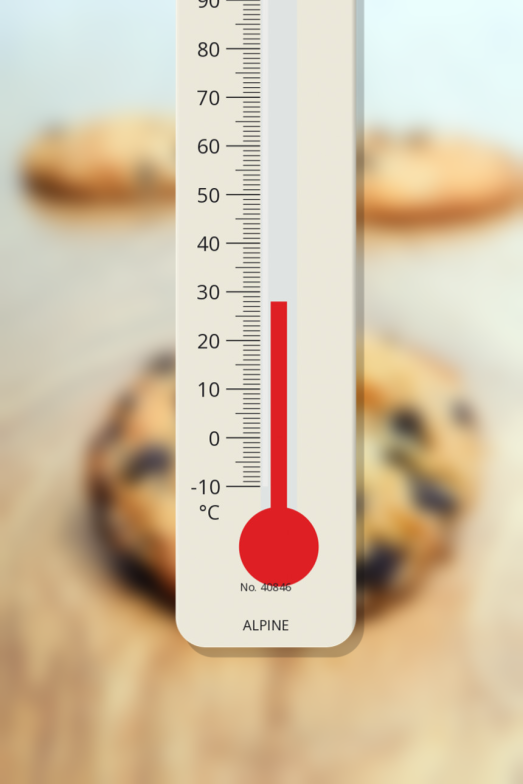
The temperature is 28 °C
